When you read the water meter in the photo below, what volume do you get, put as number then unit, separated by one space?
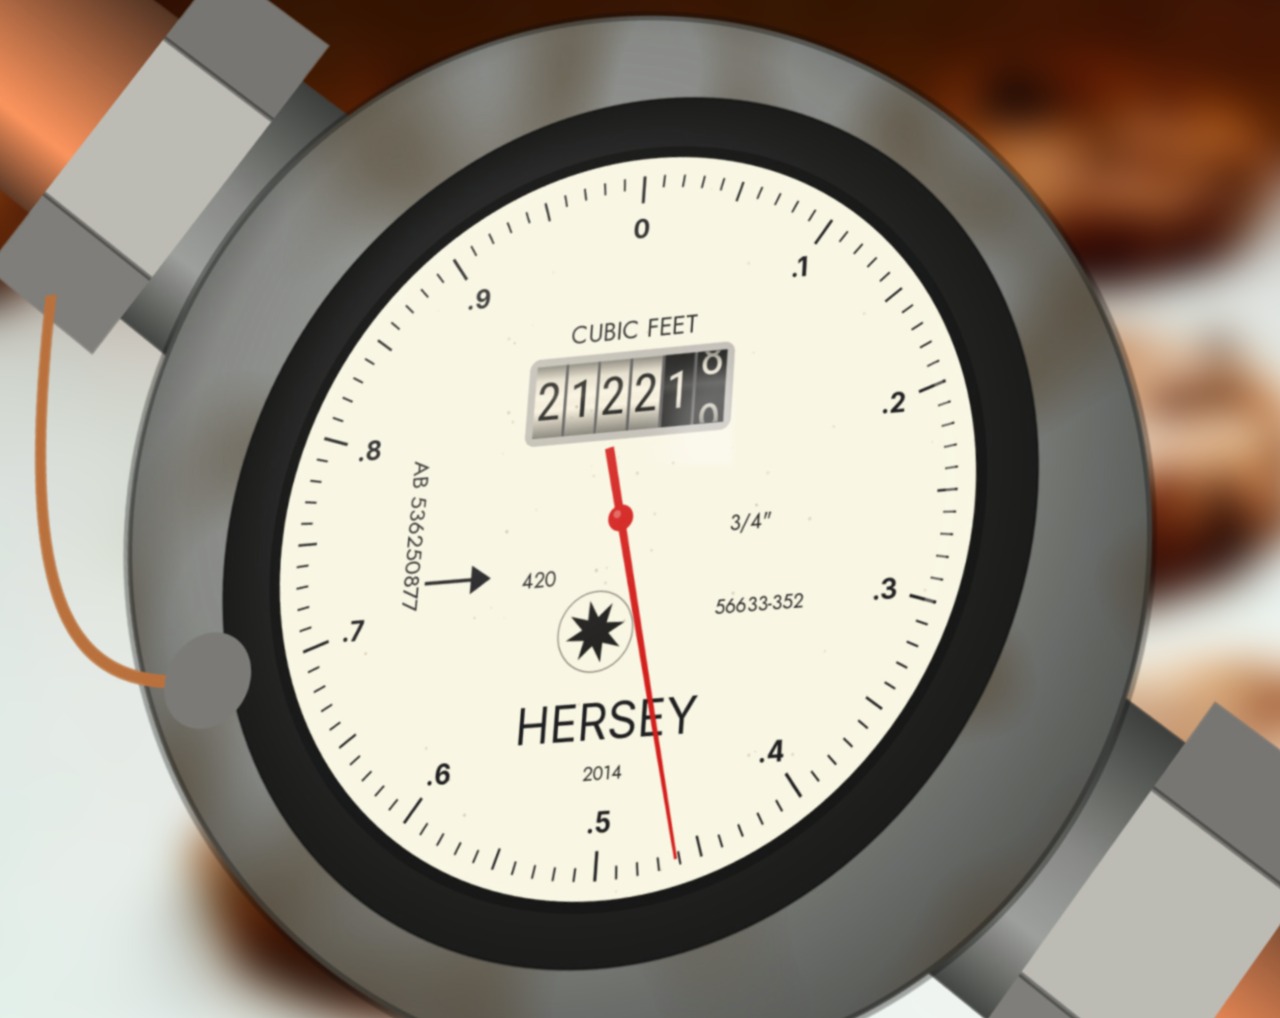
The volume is 212218.46 ft³
